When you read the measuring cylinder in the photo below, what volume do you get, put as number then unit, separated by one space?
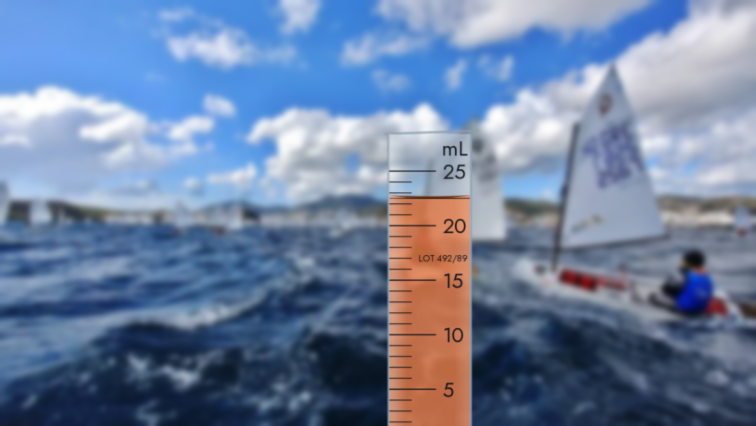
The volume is 22.5 mL
